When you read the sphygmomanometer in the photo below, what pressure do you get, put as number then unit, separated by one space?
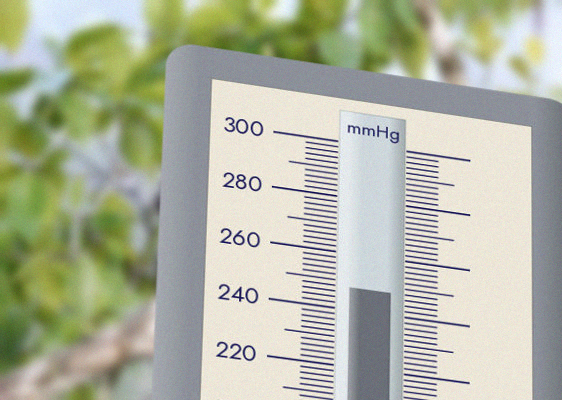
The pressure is 248 mmHg
